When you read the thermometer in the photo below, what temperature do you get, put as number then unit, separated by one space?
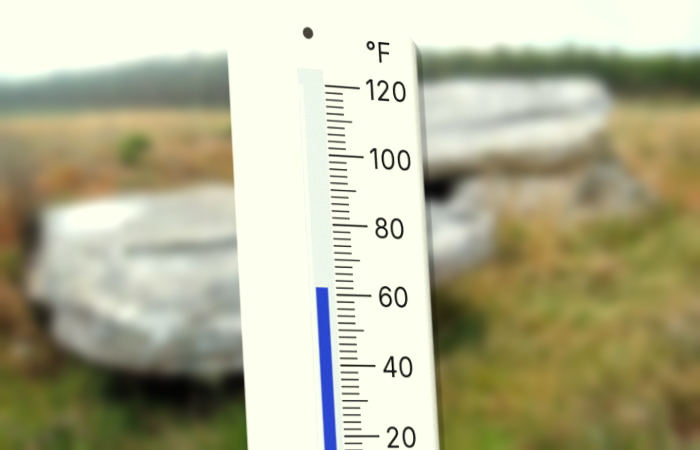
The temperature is 62 °F
